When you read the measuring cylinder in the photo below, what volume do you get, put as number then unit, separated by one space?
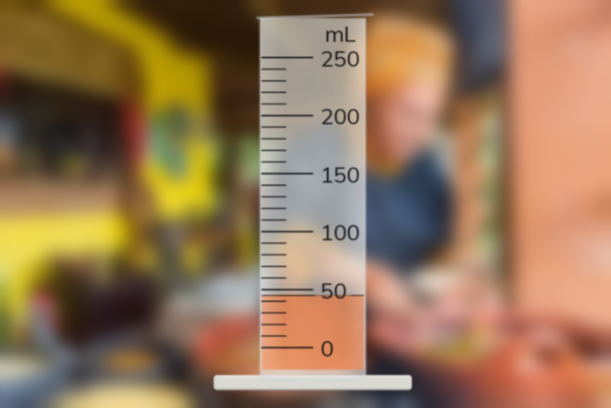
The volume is 45 mL
